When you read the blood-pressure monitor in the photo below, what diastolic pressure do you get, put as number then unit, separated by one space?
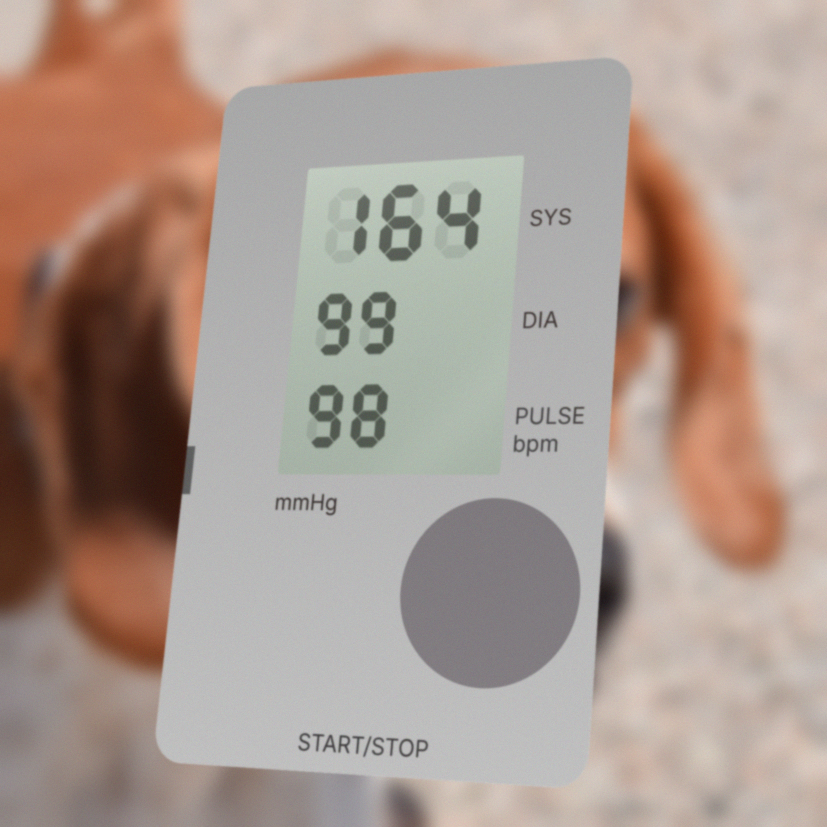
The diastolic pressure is 99 mmHg
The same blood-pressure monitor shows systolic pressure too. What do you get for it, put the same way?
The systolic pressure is 164 mmHg
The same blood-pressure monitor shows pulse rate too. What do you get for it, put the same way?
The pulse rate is 98 bpm
